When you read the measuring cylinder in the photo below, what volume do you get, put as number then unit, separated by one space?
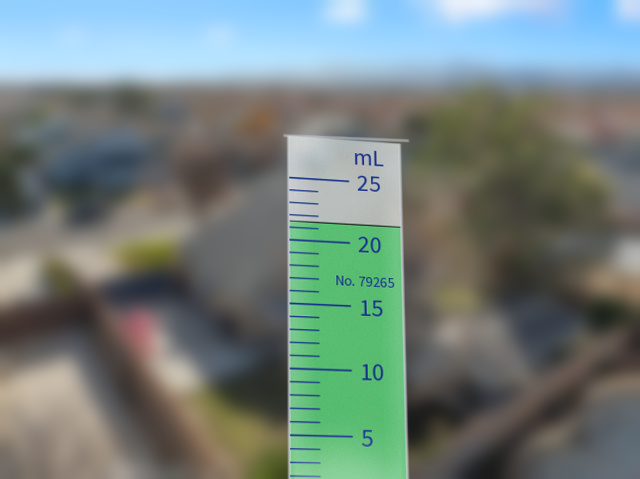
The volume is 21.5 mL
